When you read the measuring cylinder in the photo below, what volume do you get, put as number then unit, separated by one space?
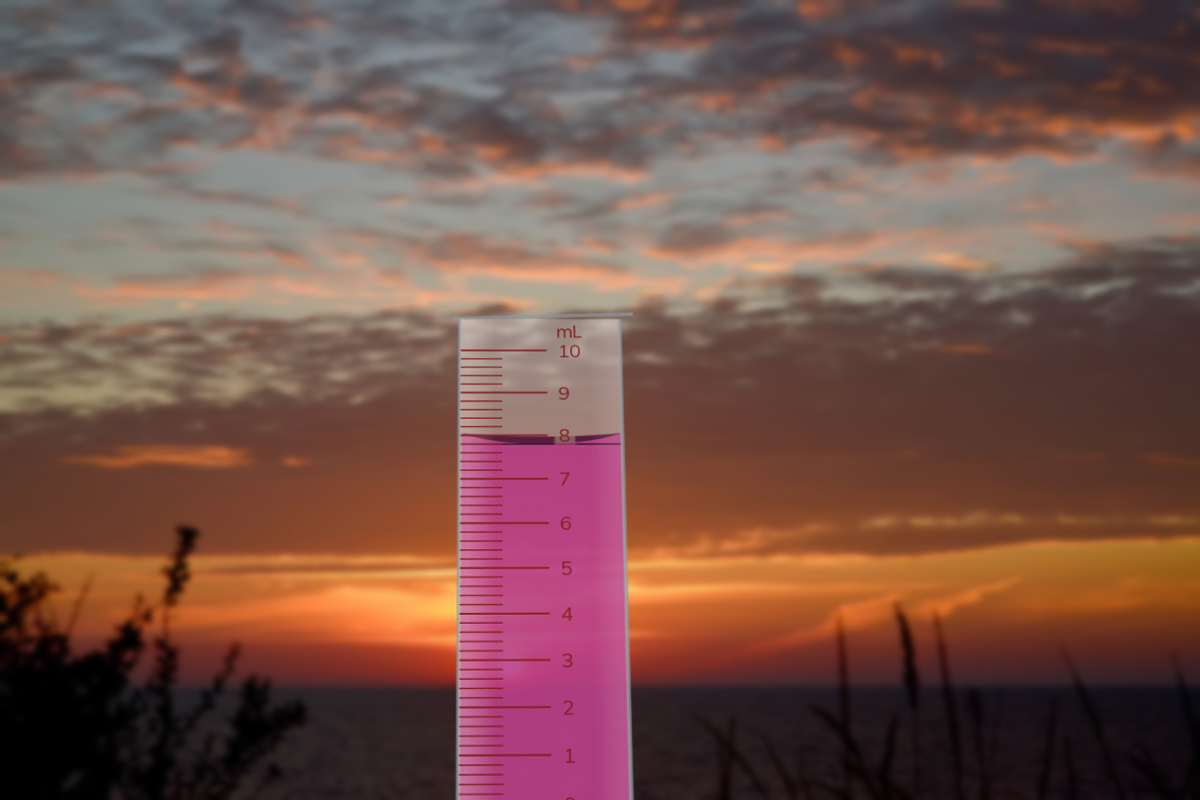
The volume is 7.8 mL
